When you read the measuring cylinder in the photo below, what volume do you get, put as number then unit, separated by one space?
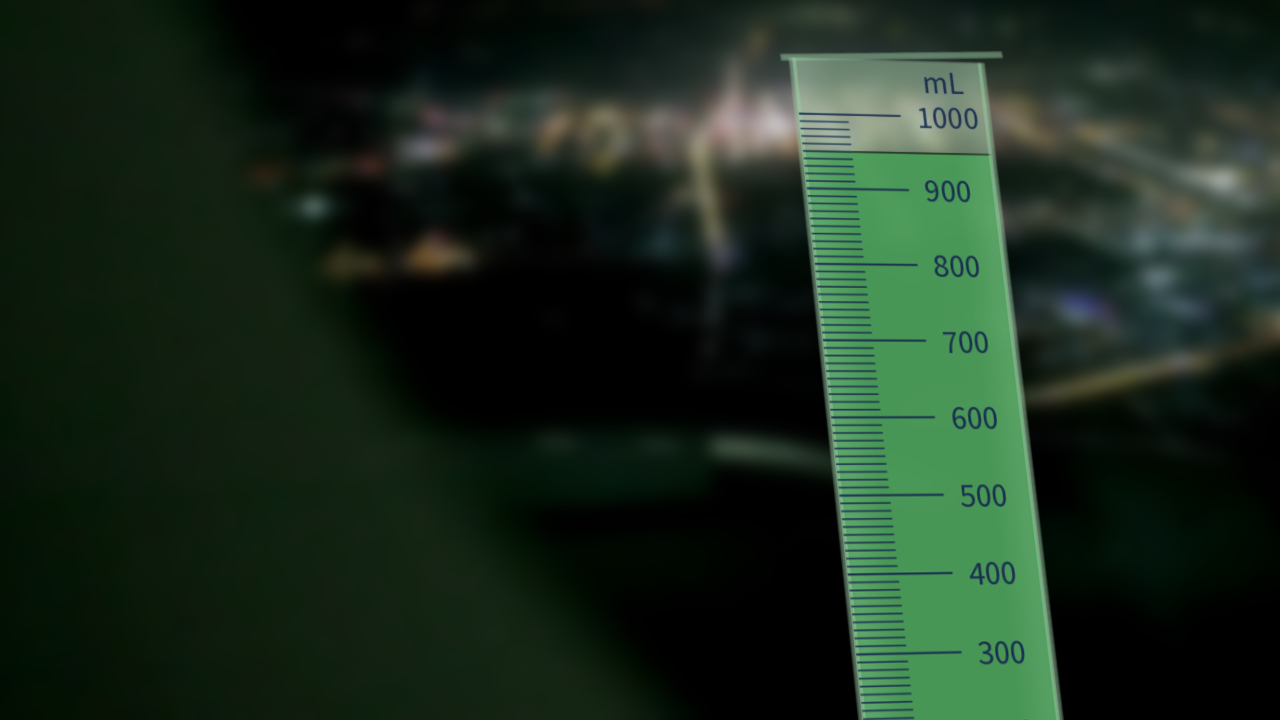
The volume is 950 mL
